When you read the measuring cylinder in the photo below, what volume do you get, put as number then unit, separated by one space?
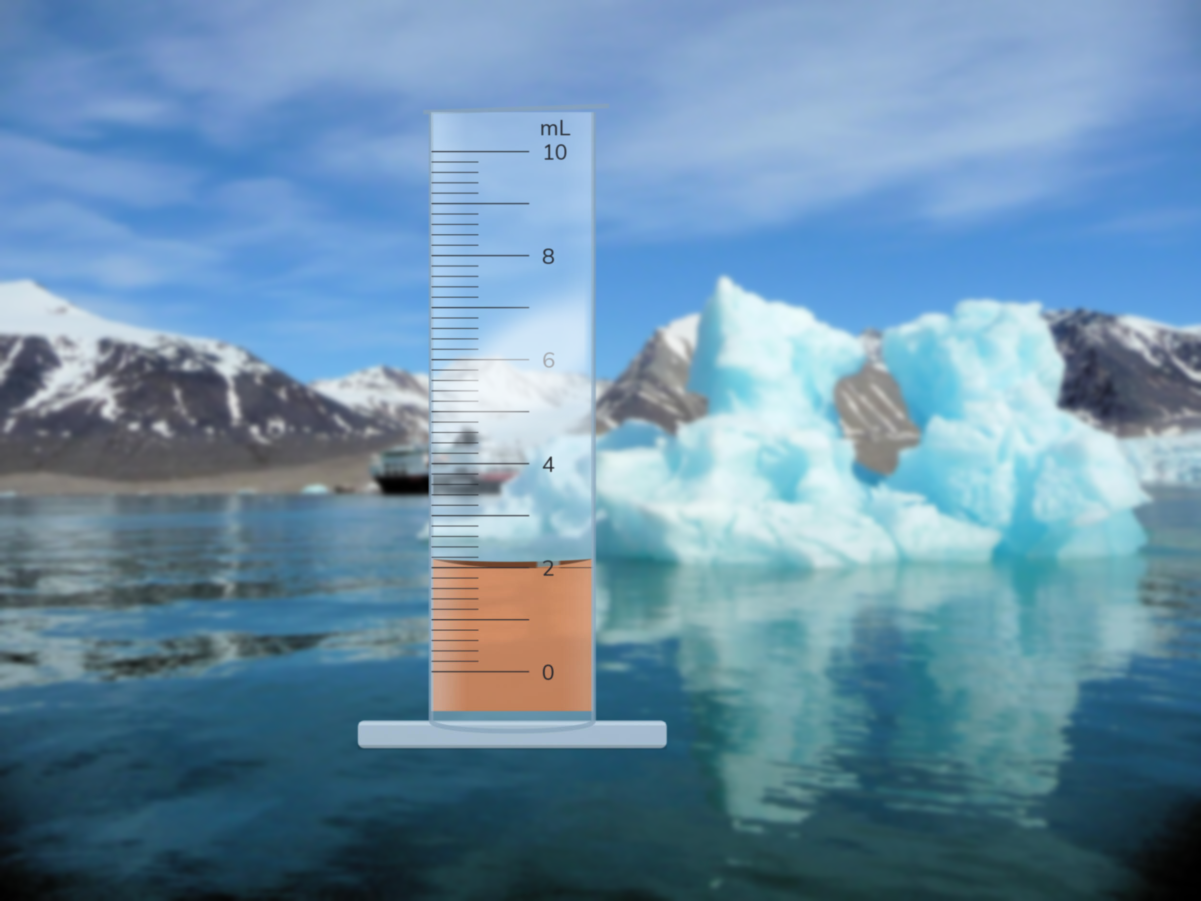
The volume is 2 mL
